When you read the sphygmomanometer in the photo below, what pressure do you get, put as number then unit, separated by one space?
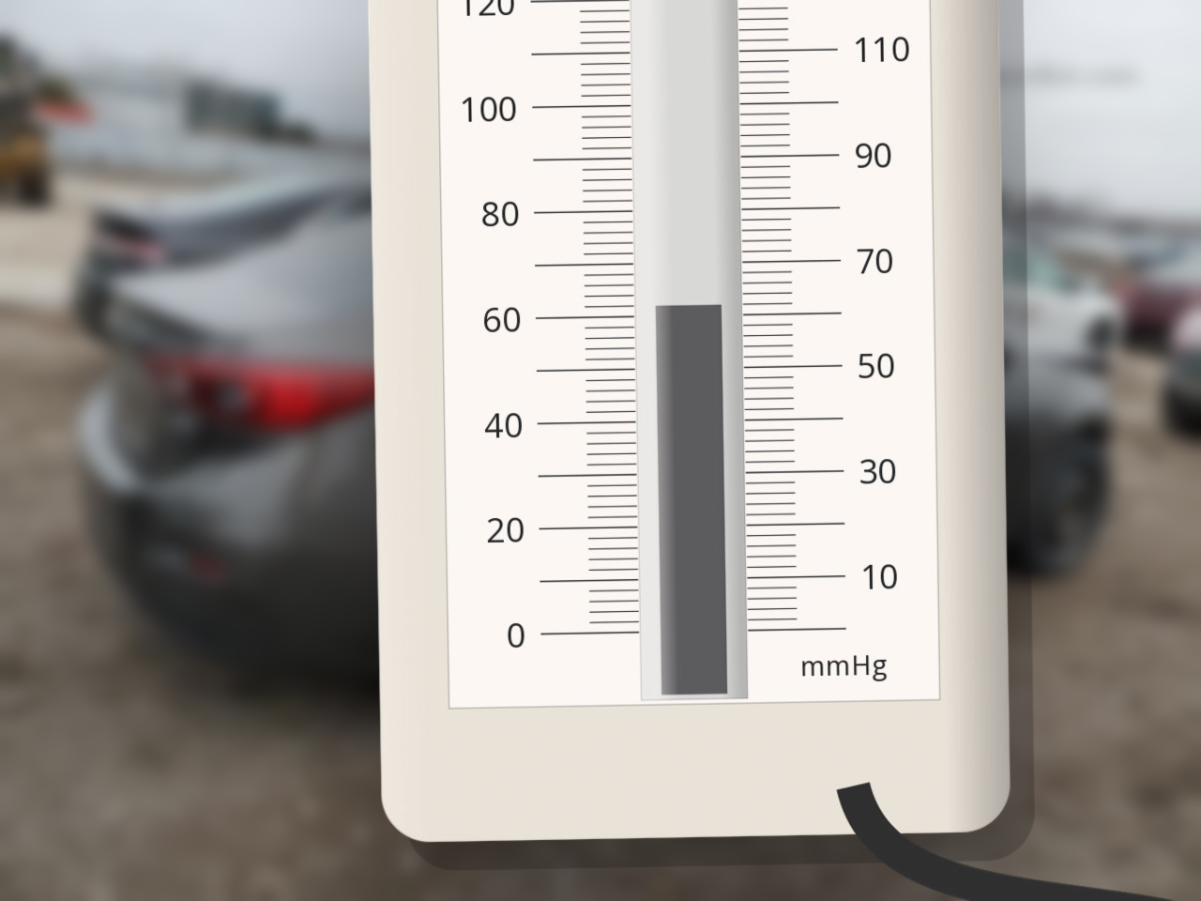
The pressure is 62 mmHg
